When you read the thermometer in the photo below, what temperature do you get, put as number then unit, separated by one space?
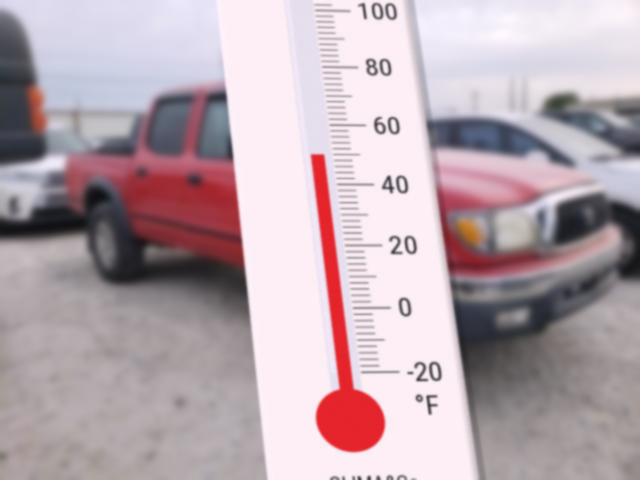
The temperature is 50 °F
